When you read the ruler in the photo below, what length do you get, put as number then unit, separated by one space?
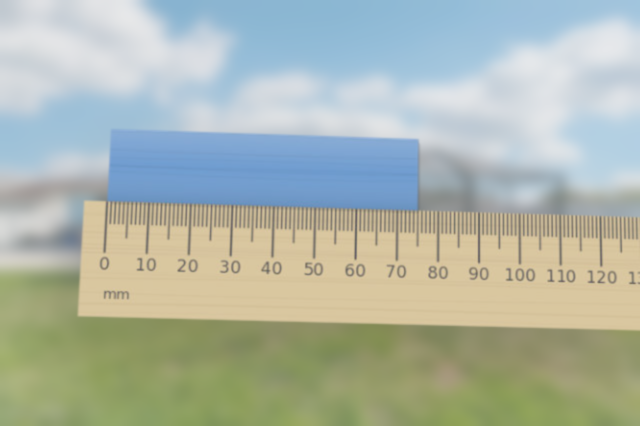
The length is 75 mm
